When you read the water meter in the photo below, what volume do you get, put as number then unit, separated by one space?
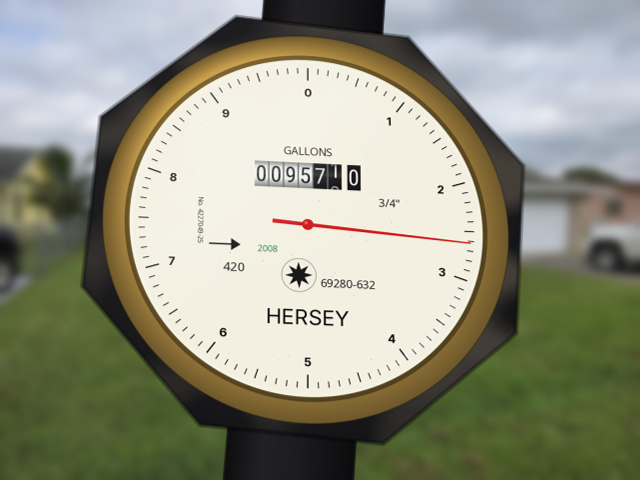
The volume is 95712.6 gal
